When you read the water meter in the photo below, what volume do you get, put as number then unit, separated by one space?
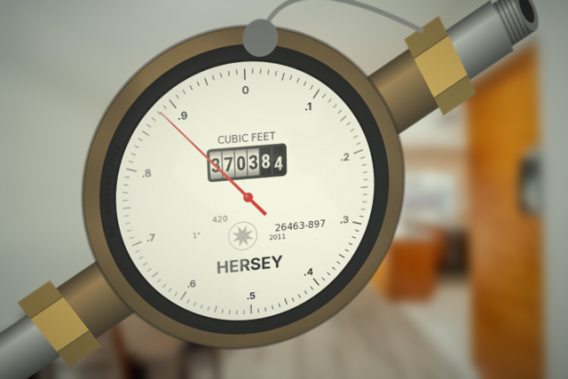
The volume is 370383.88 ft³
